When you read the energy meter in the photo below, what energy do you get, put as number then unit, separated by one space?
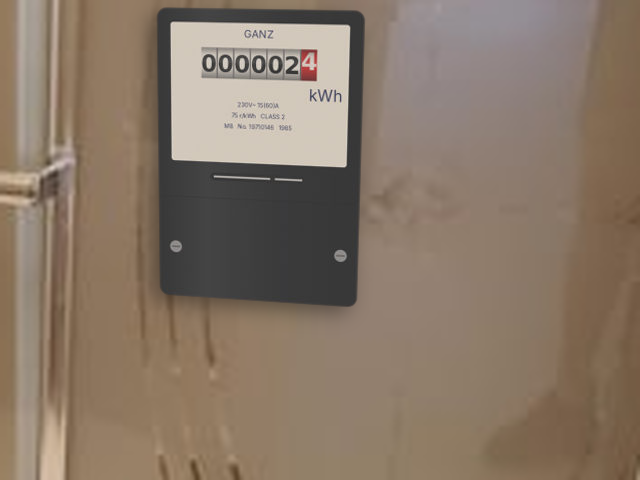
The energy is 2.4 kWh
